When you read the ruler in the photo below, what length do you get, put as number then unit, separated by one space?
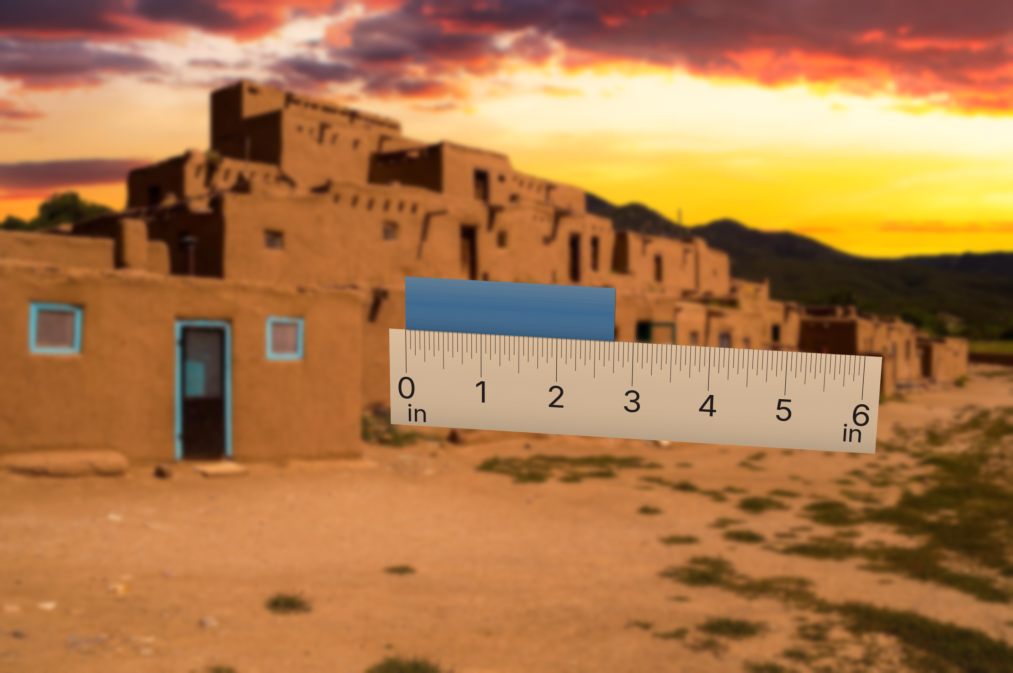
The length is 2.75 in
